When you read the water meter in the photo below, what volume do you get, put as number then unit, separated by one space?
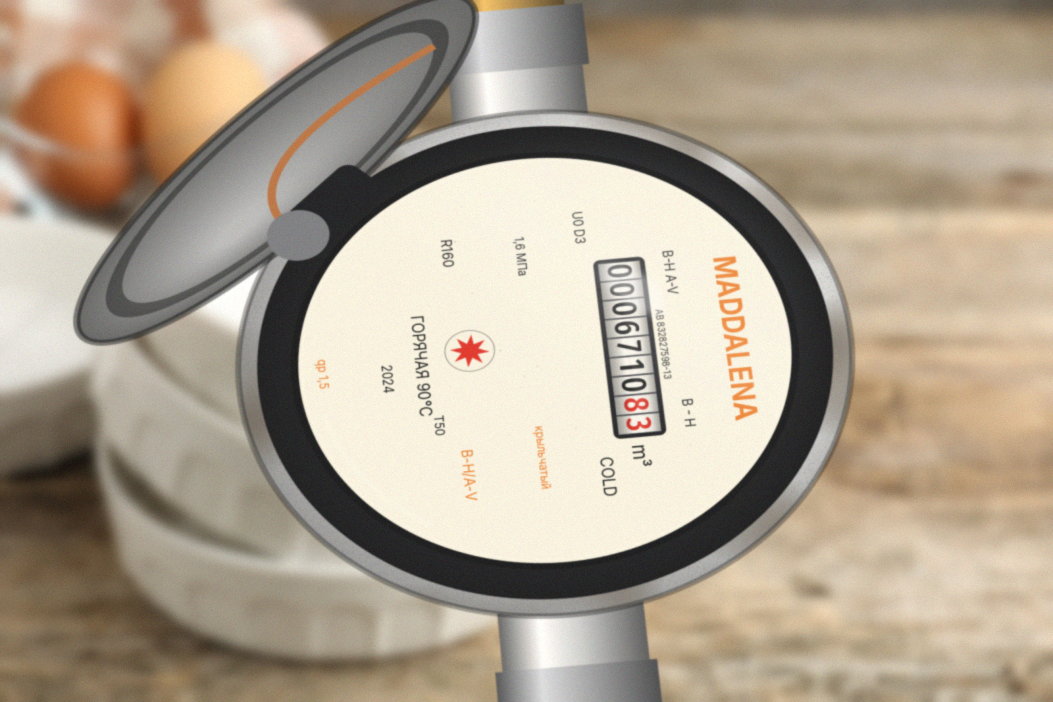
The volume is 6710.83 m³
